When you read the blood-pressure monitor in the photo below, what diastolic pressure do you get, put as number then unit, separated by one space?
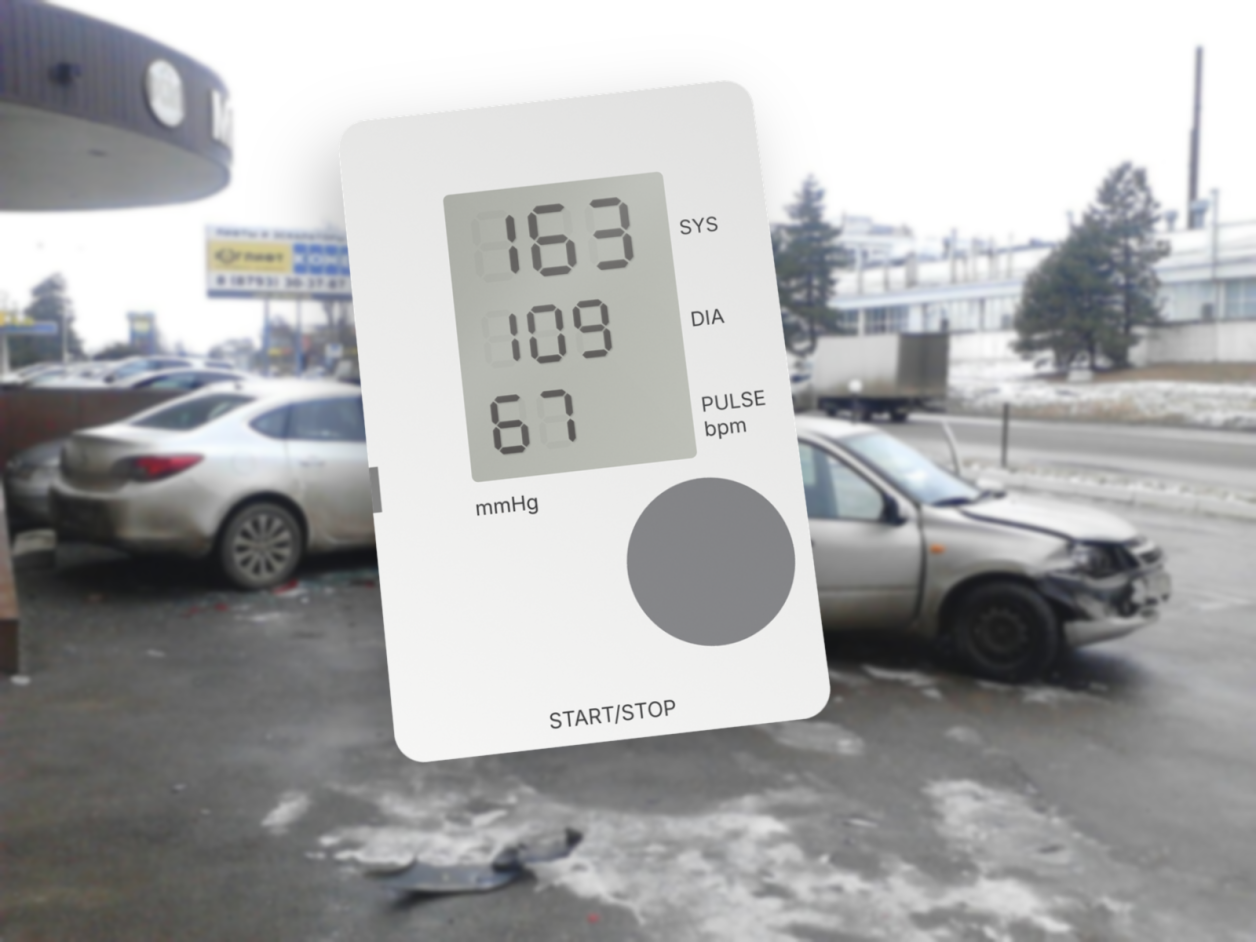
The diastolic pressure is 109 mmHg
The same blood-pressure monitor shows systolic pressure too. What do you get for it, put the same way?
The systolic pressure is 163 mmHg
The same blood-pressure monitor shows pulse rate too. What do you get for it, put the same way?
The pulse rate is 67 bpm
